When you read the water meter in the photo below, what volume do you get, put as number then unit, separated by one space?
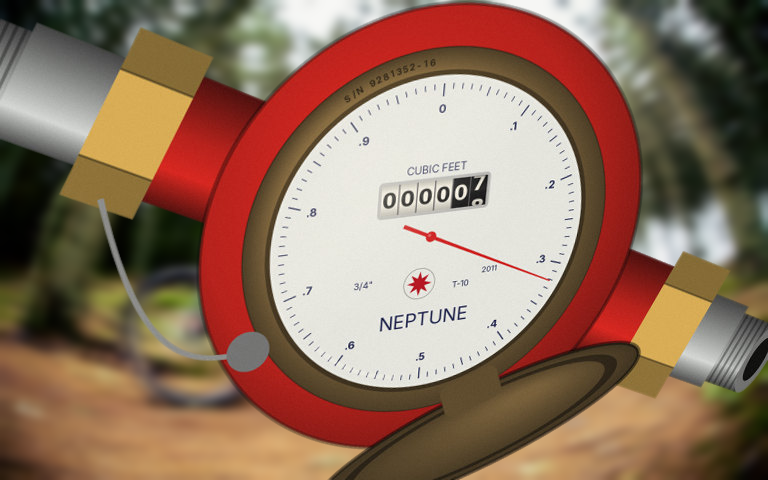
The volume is 7.32 ft³
